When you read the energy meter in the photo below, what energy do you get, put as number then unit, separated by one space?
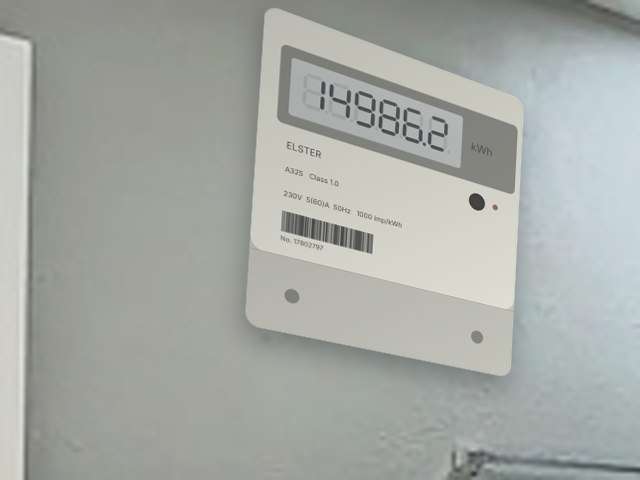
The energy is 14986.2 kWh
